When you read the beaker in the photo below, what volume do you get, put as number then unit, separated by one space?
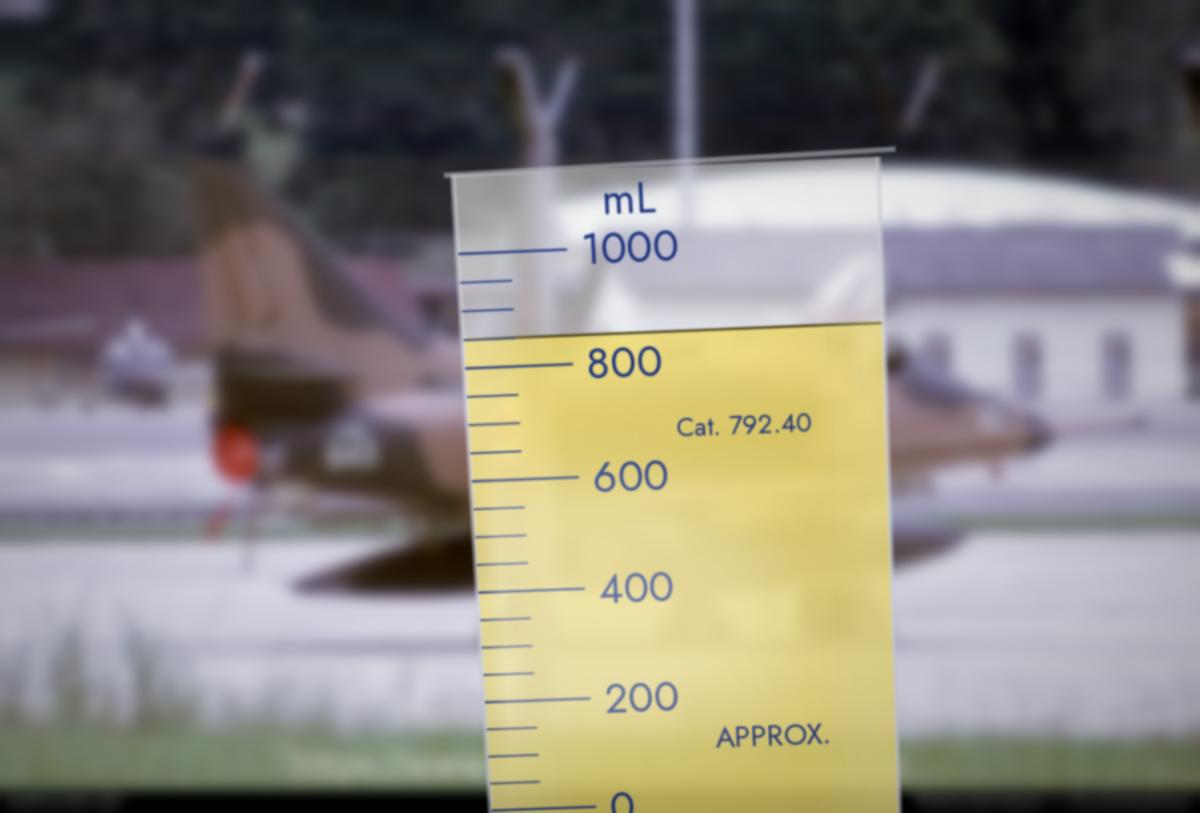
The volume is 850 mL
